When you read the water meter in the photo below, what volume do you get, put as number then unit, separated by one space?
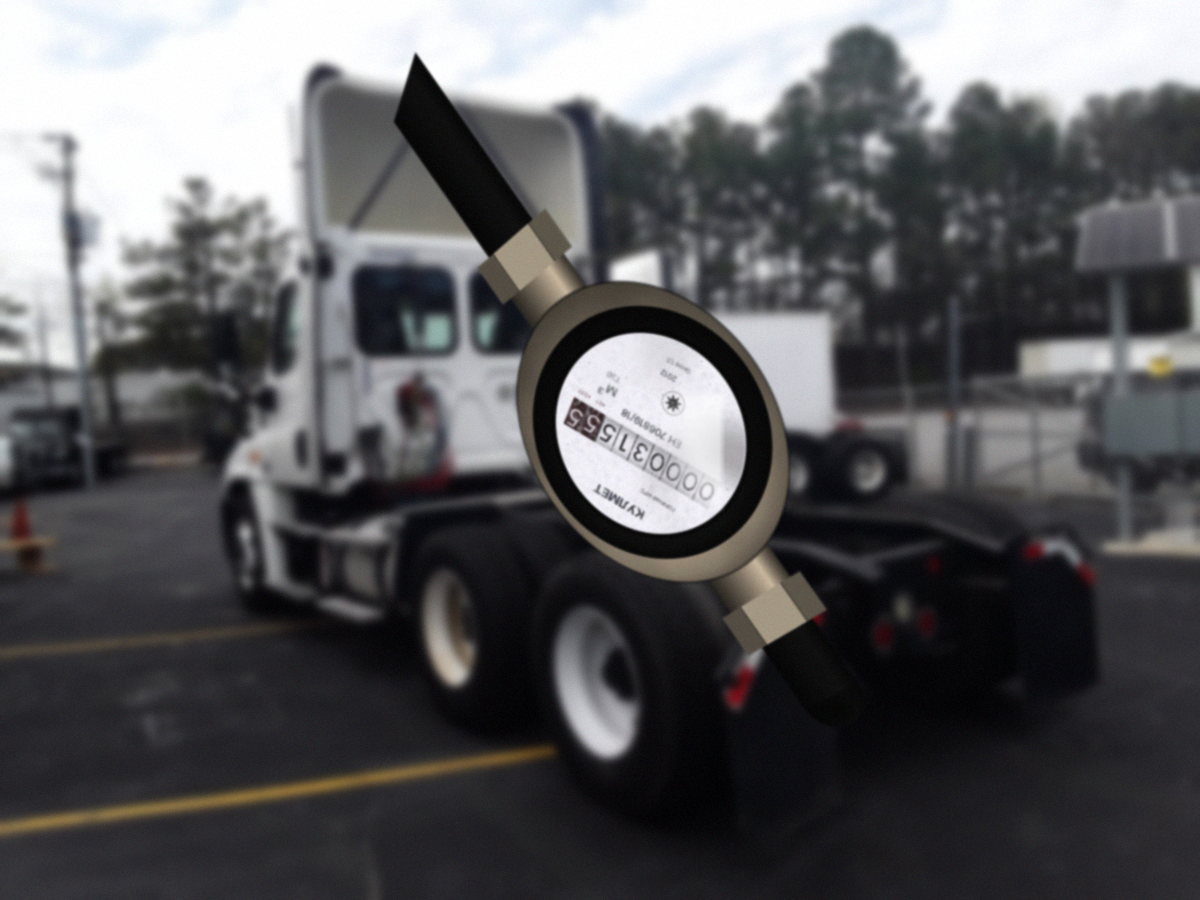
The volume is 315.55 m³
